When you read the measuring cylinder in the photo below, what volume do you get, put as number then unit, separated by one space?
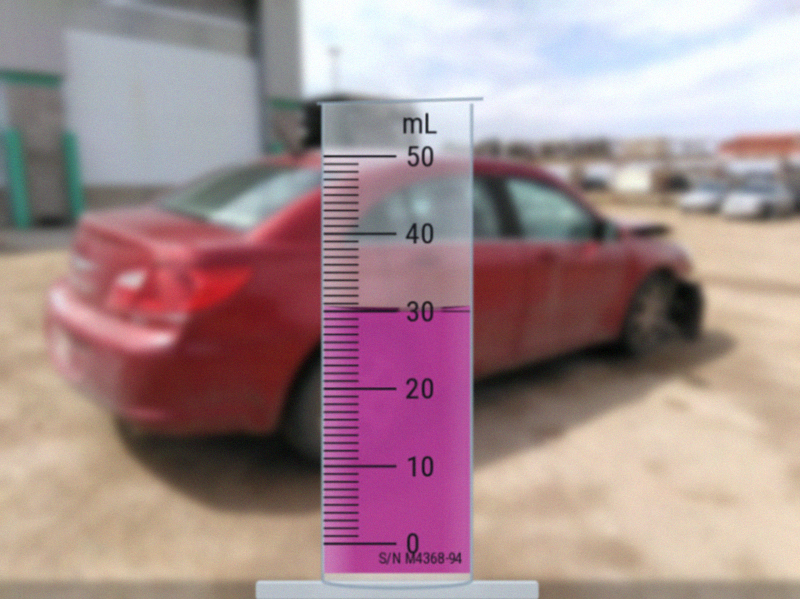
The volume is 30 mL
